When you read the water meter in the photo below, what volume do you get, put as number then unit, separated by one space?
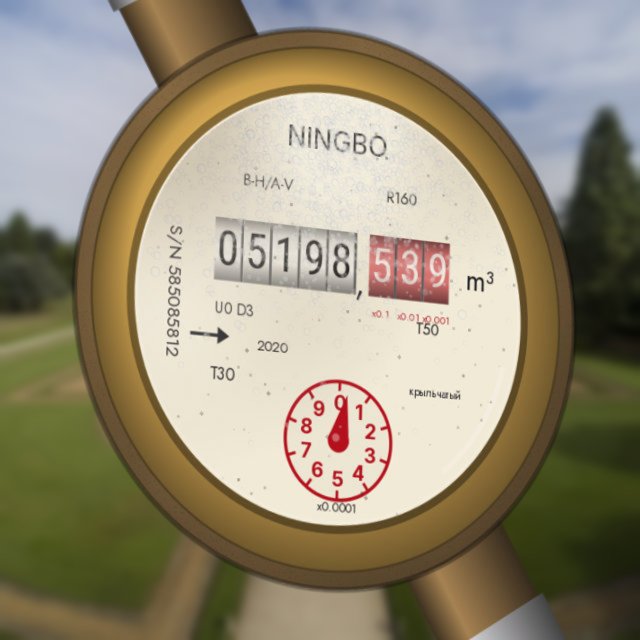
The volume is 5198.5390 m³
